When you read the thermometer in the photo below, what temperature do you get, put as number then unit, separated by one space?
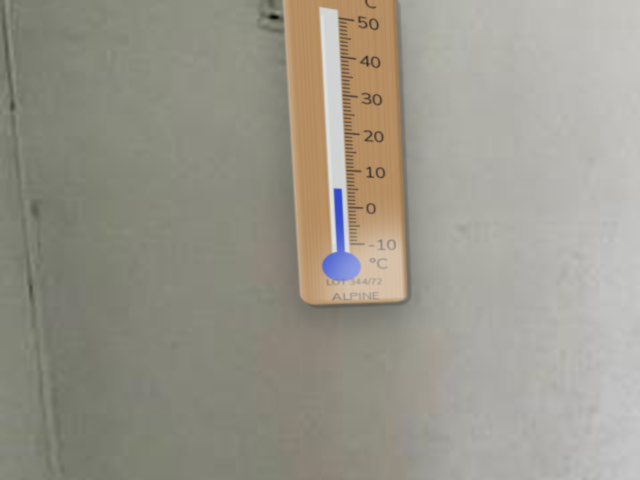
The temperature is 5 °C
